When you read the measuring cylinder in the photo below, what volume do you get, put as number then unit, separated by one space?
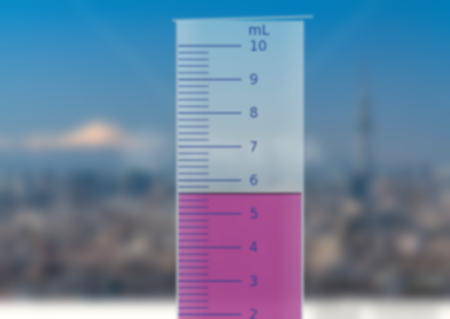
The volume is 5.6 mL
